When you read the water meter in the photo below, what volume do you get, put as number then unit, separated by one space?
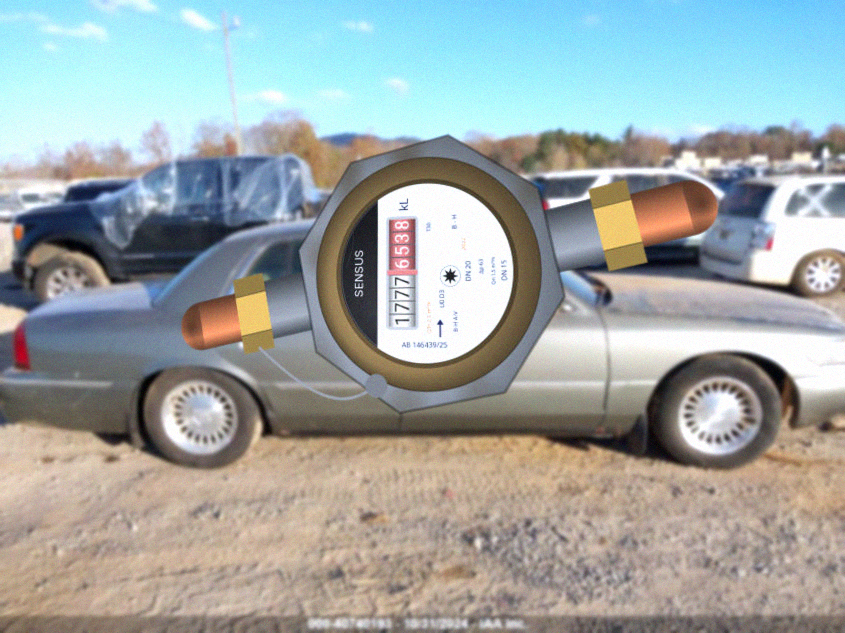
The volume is 1777.6538 kL
